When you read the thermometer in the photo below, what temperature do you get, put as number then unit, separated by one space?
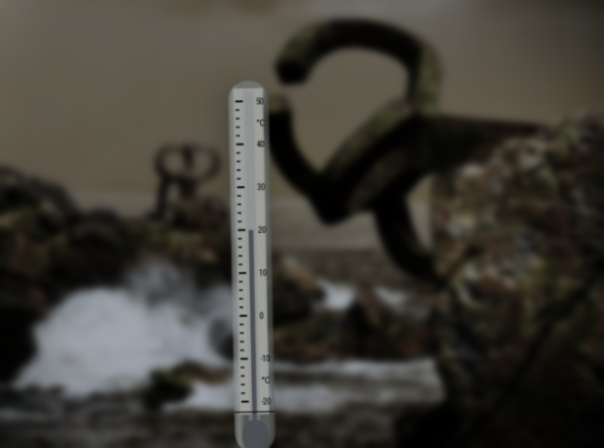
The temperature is 20 °C
